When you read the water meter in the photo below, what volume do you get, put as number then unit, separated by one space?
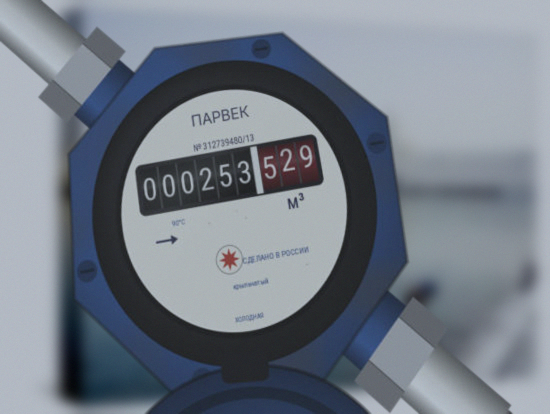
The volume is 253.529 m³
